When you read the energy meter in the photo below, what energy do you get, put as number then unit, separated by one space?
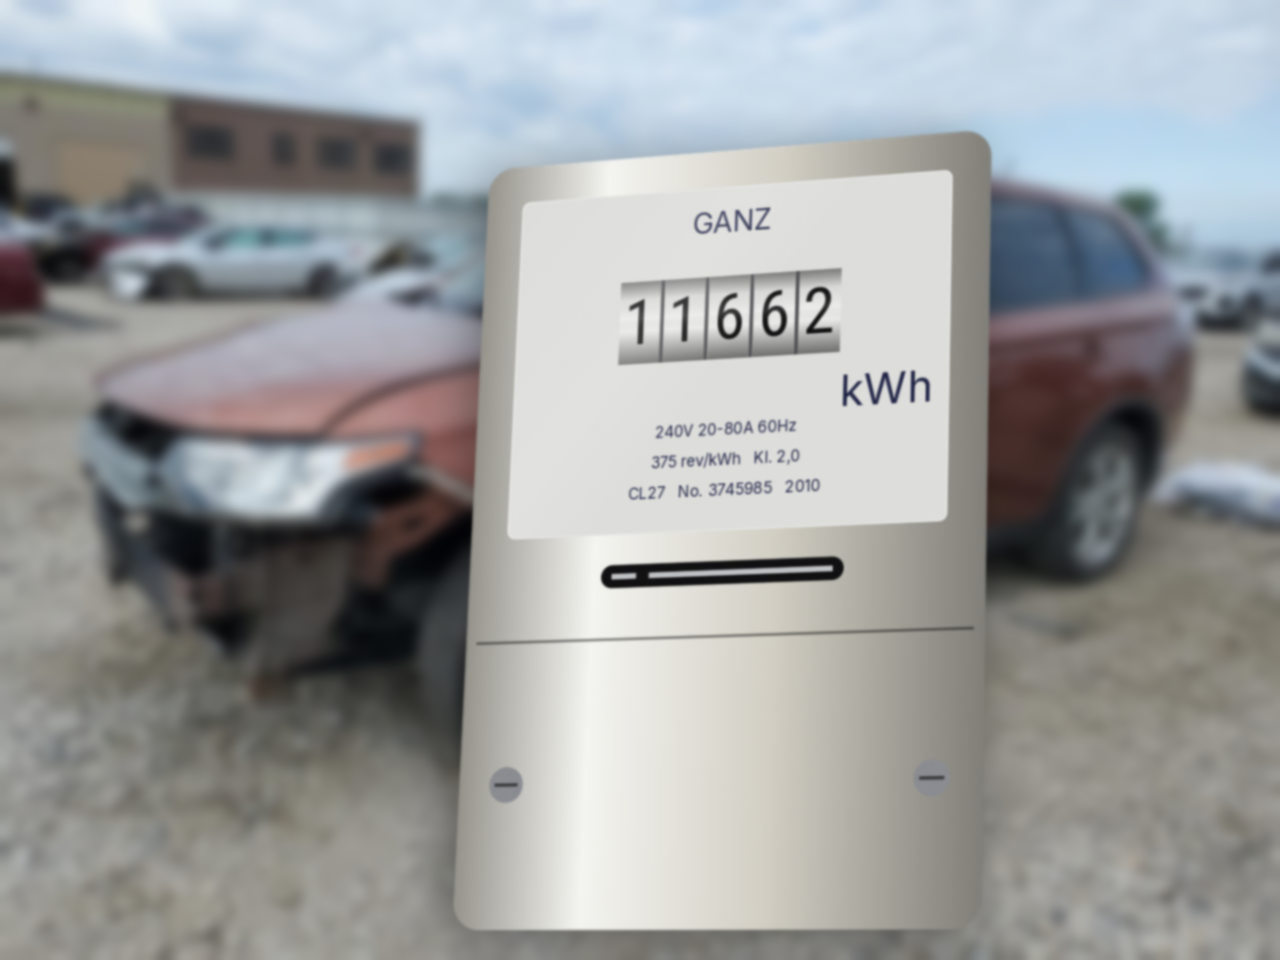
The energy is 11662 kWh
